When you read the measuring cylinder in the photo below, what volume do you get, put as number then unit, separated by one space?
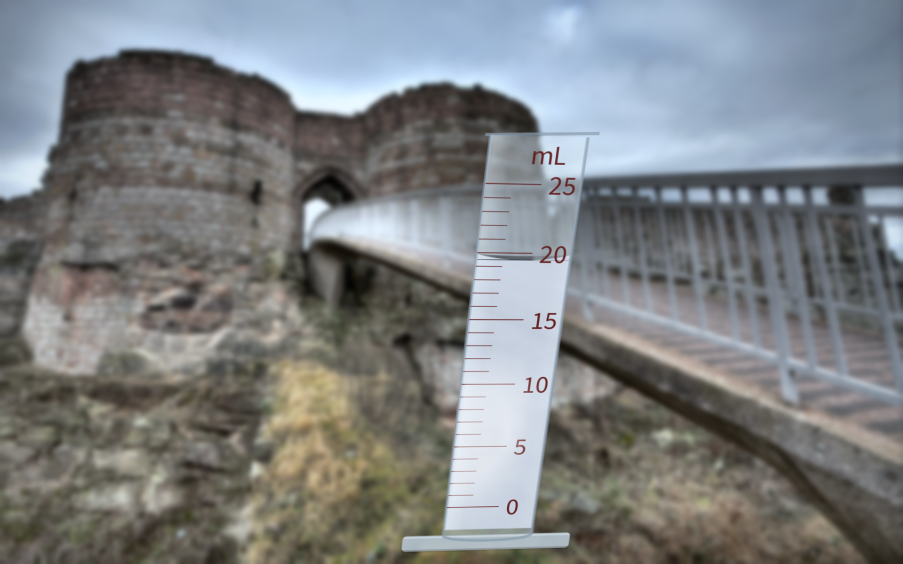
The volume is 19.5 mL
